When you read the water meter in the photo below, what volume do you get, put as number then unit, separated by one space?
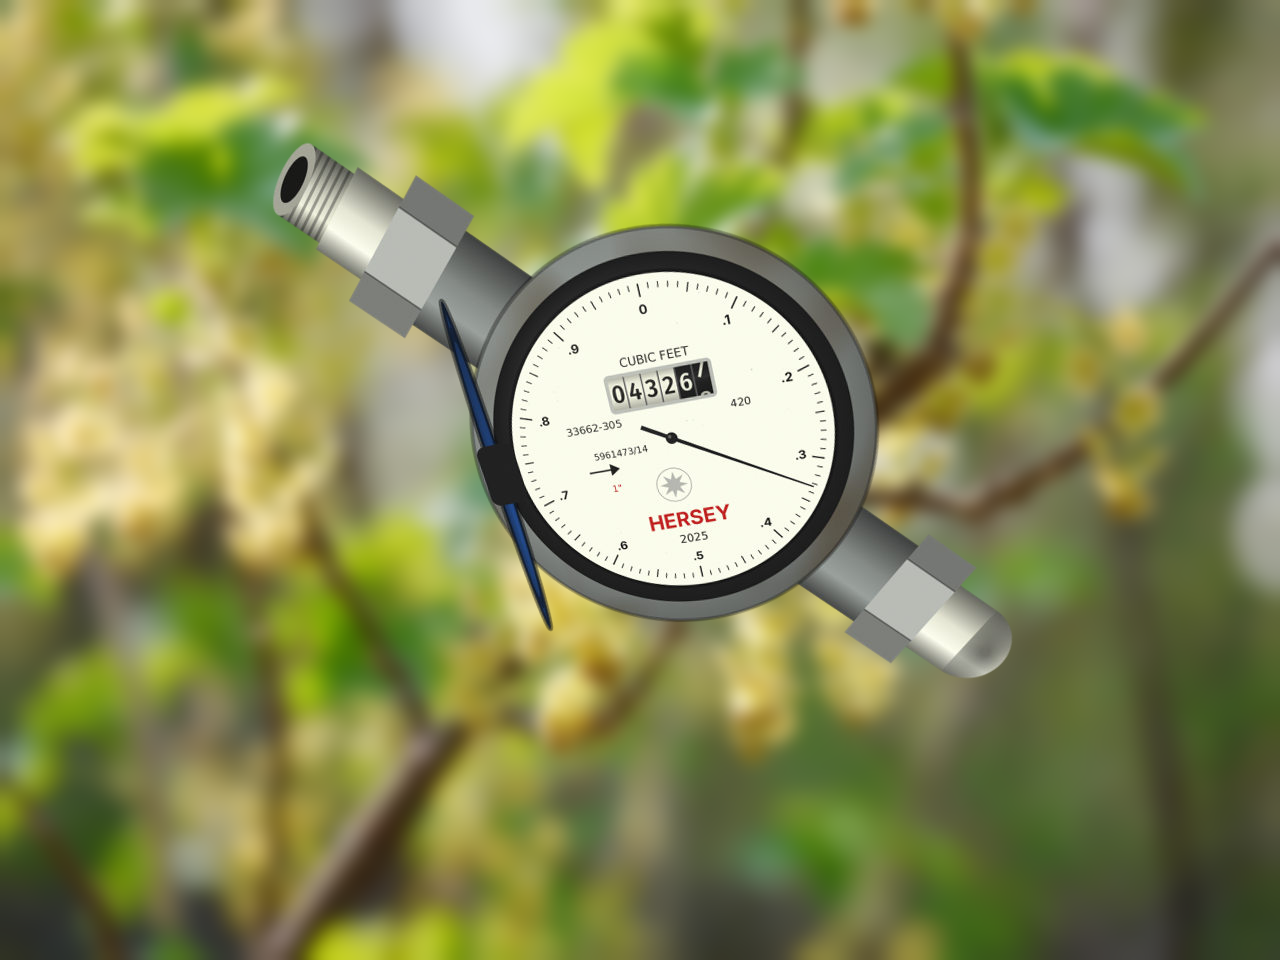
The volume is 43267.33 ft³
